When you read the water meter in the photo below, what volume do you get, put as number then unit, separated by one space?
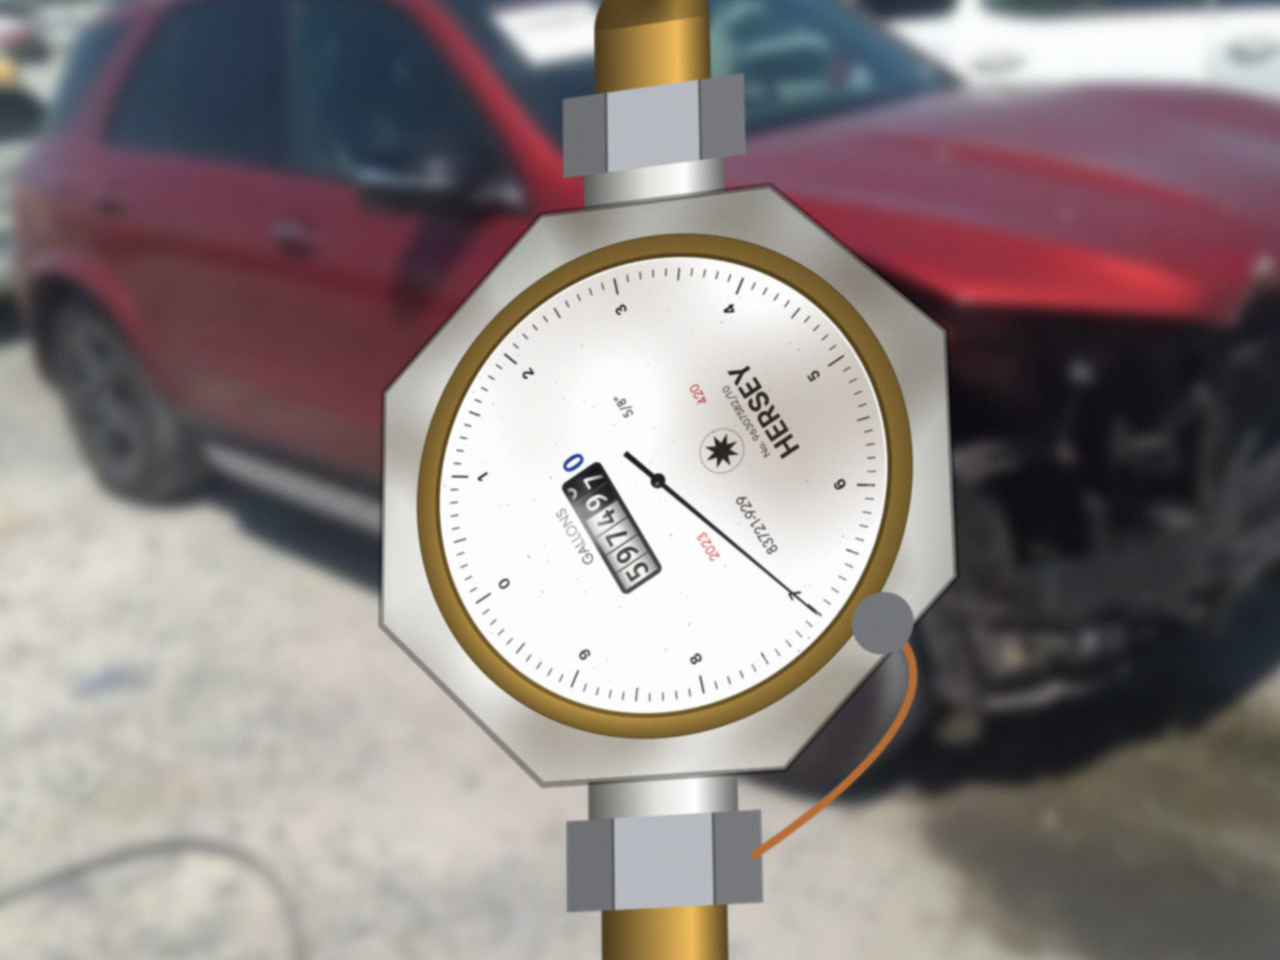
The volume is 5974967.0 gal
